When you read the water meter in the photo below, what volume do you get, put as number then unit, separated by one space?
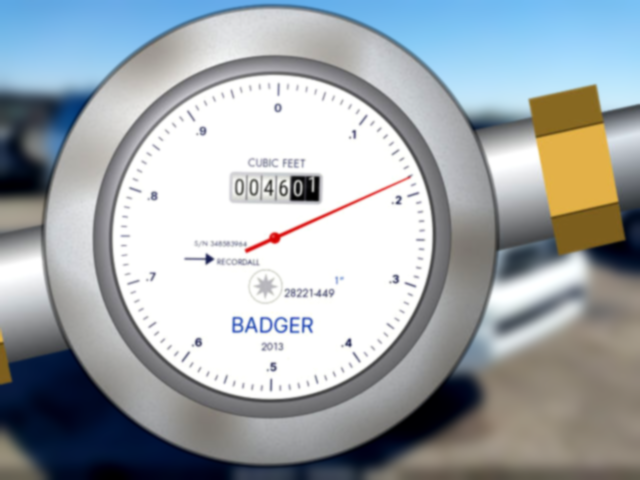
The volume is 4601.18 ft³
